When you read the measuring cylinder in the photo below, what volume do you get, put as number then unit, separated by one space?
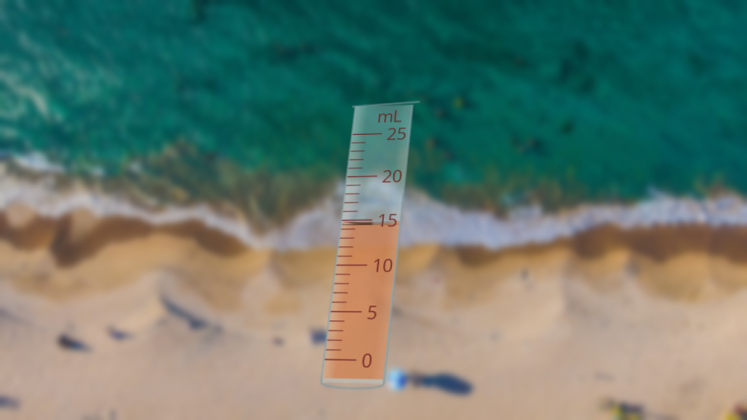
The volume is 14.5 mL
